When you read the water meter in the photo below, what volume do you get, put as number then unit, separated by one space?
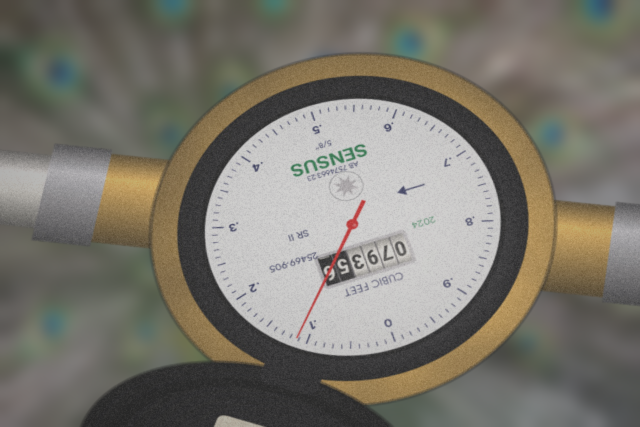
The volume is 79356.11 ft³
